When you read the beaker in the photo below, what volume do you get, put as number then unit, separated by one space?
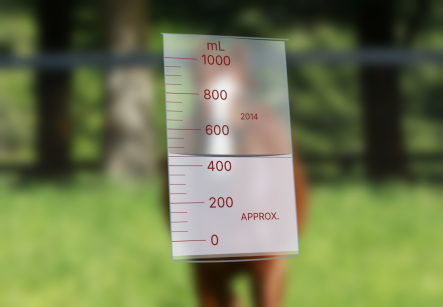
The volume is 450 mL
